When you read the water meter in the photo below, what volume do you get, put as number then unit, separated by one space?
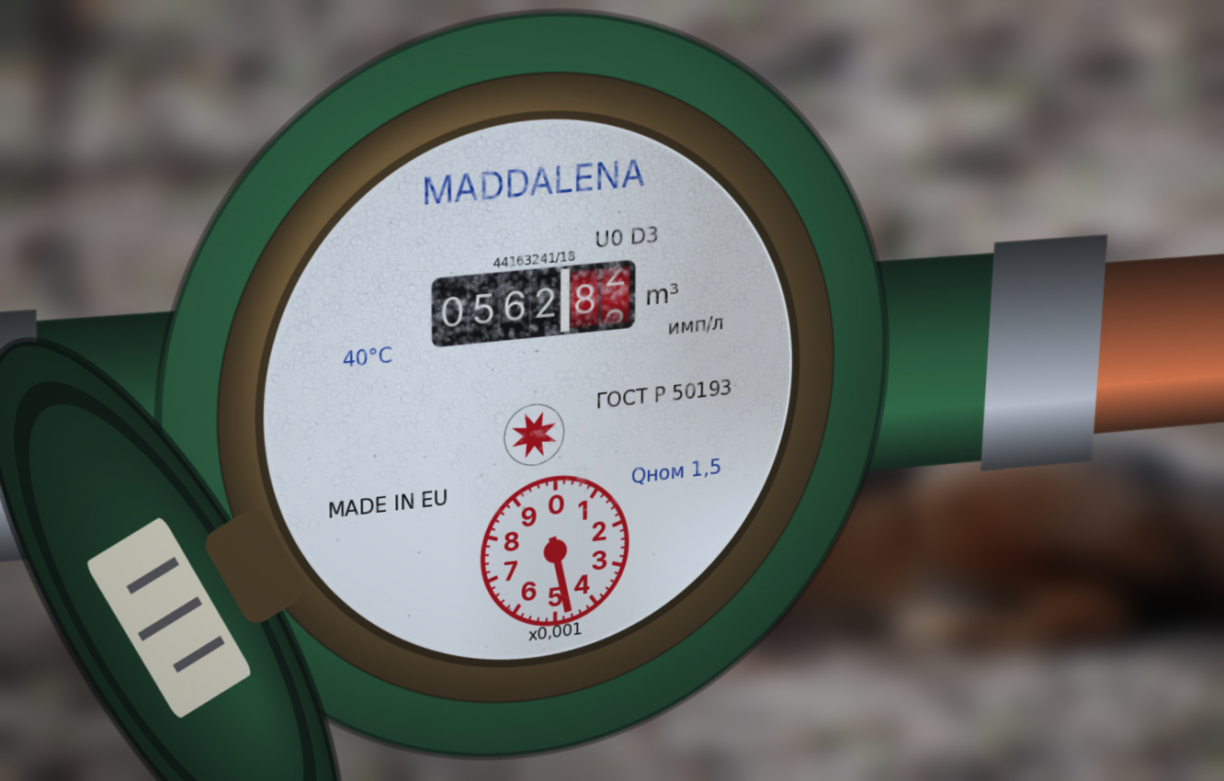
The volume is 562.824 m³
